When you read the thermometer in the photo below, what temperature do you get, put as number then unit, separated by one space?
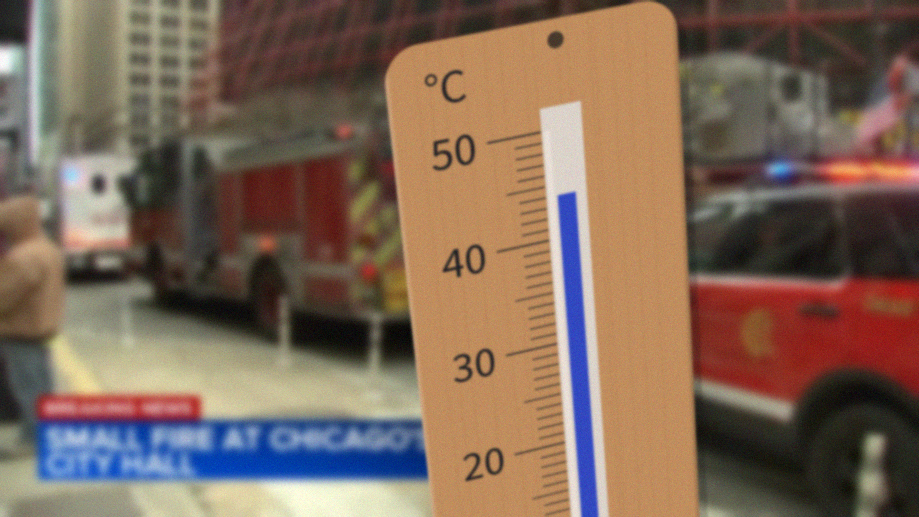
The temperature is 44 °C
